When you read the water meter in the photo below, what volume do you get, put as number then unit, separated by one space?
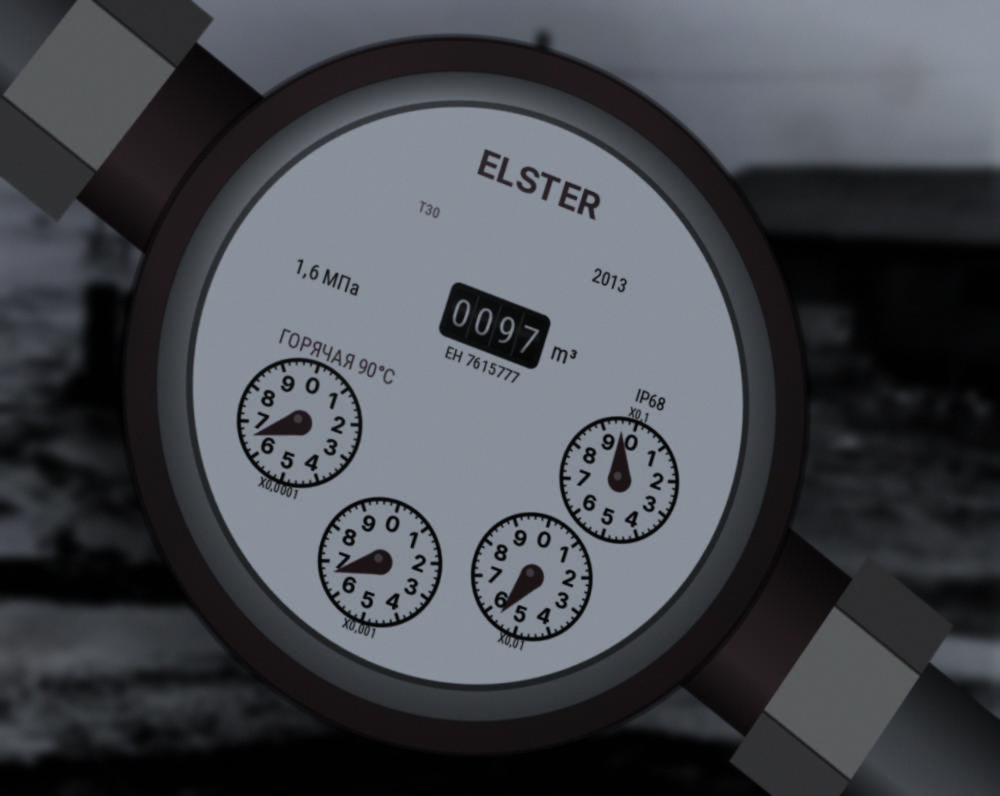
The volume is 96.9566 m³
